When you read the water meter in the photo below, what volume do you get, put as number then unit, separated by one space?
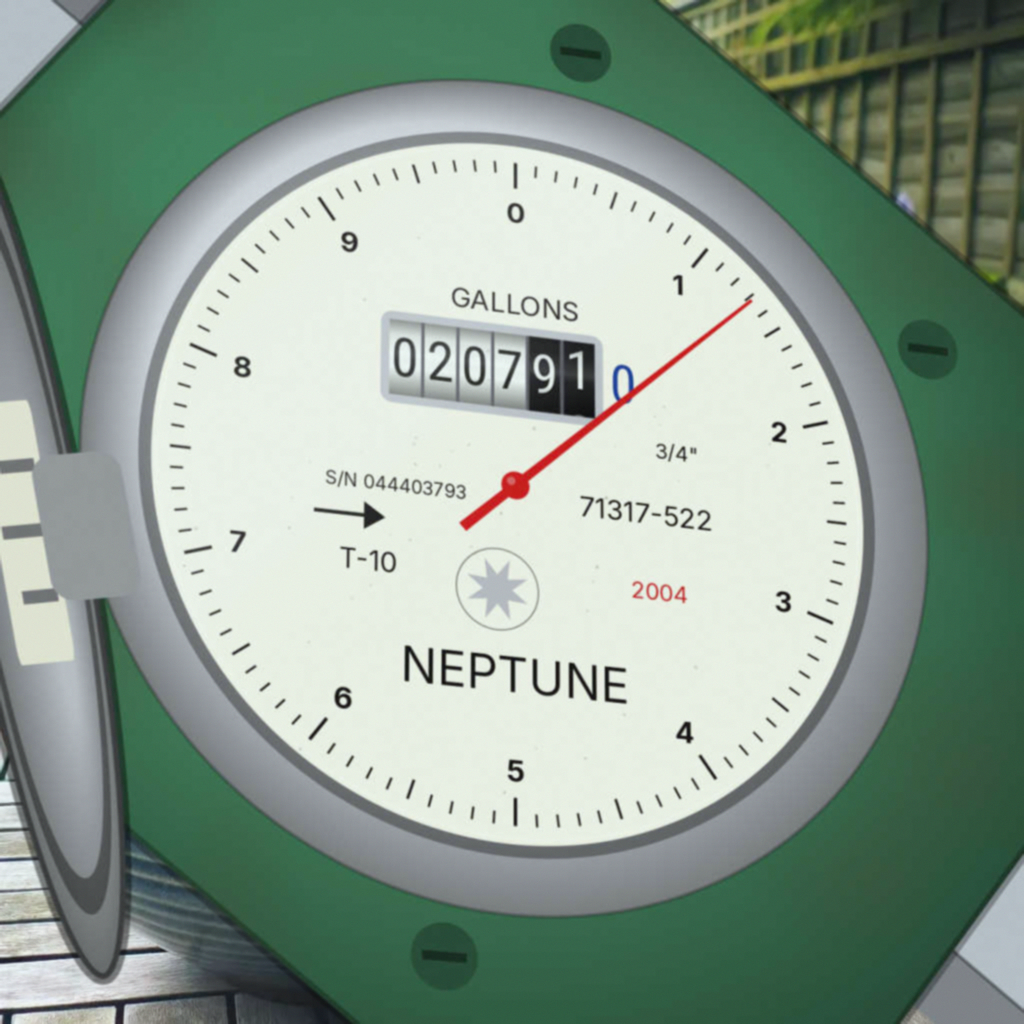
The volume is 207911.3 gal
